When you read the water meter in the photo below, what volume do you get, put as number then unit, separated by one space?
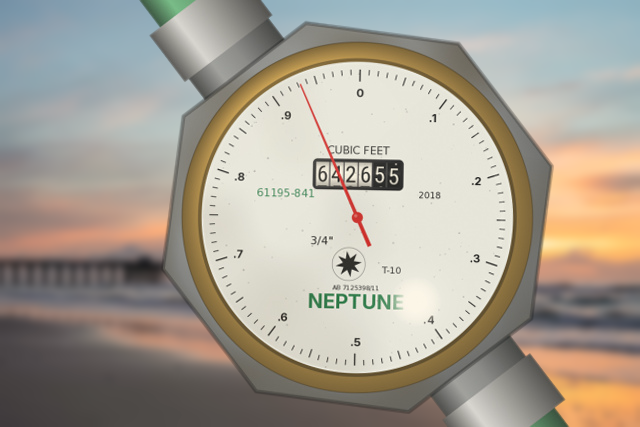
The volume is 642654.93 ft³
